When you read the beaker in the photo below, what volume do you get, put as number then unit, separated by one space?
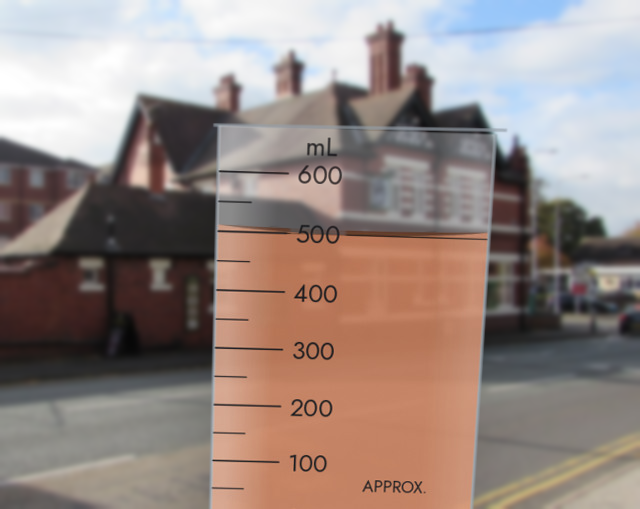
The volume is 500 mL
